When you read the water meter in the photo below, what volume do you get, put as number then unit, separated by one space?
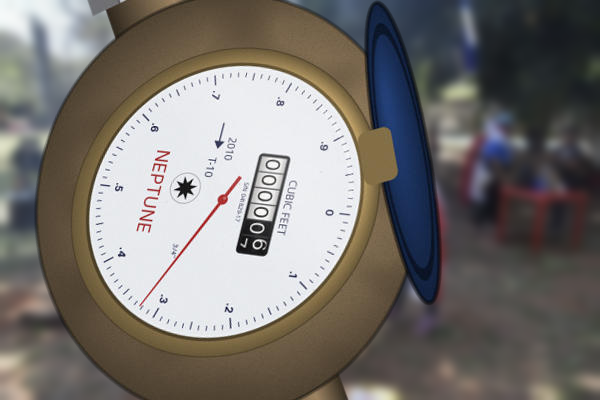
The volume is 6.32 ft³
